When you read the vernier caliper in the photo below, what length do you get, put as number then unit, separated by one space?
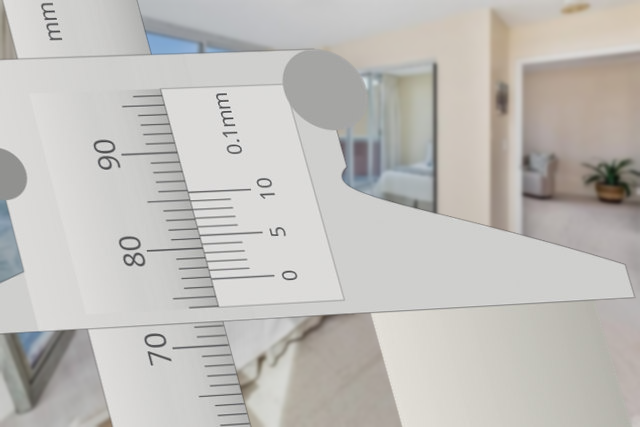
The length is 76.8 mm
